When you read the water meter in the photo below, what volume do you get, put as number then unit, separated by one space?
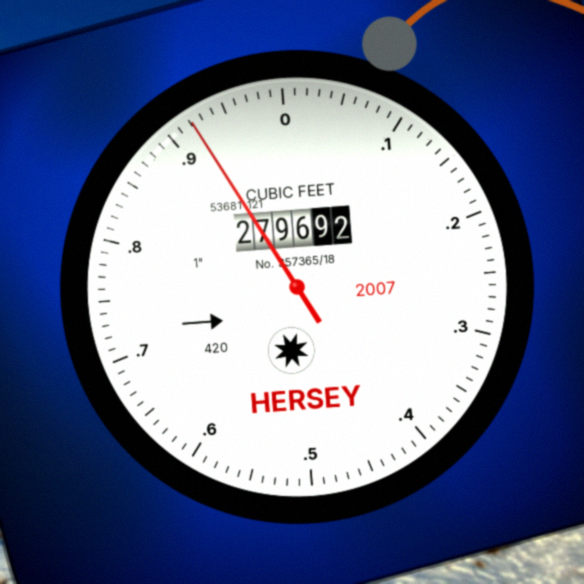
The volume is 279691.92 ft³
